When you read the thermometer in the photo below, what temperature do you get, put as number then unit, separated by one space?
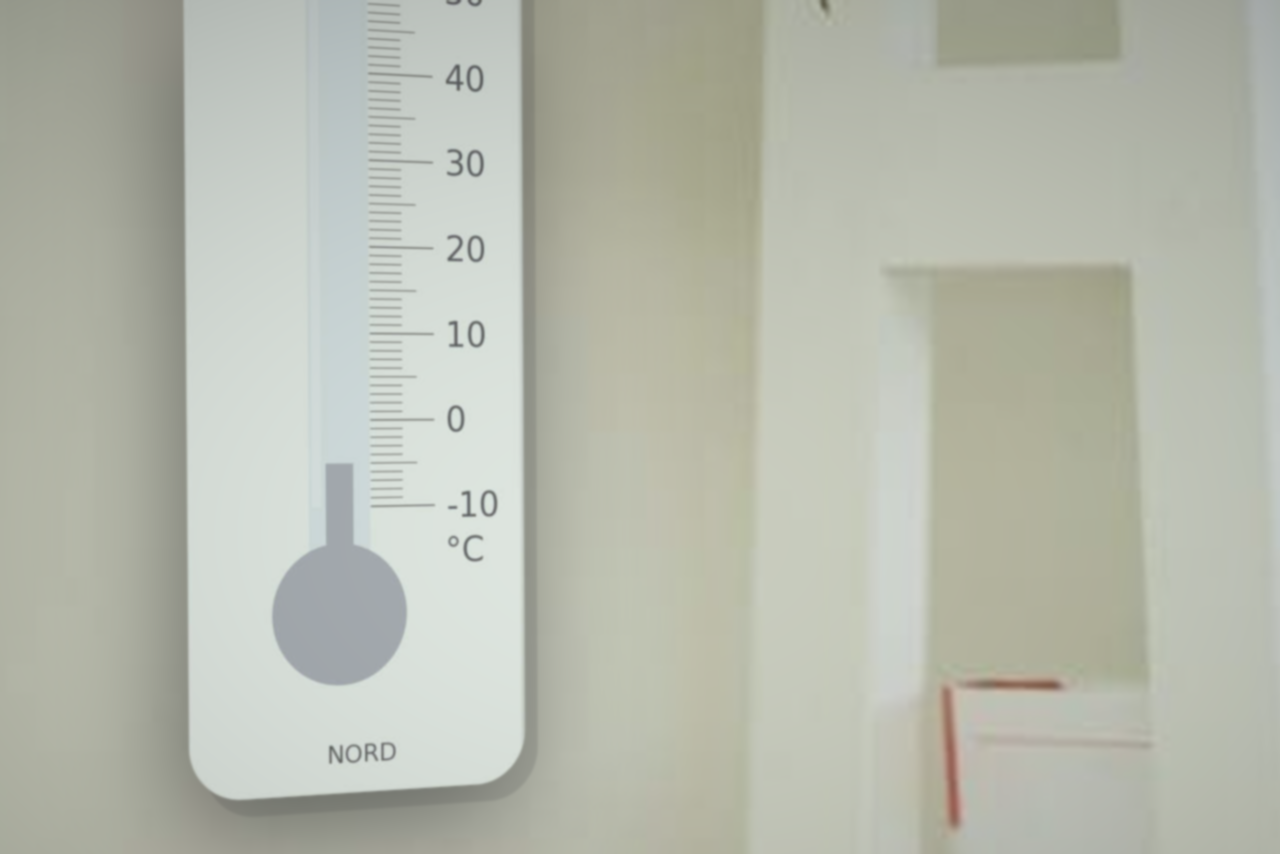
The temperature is -5 °C
